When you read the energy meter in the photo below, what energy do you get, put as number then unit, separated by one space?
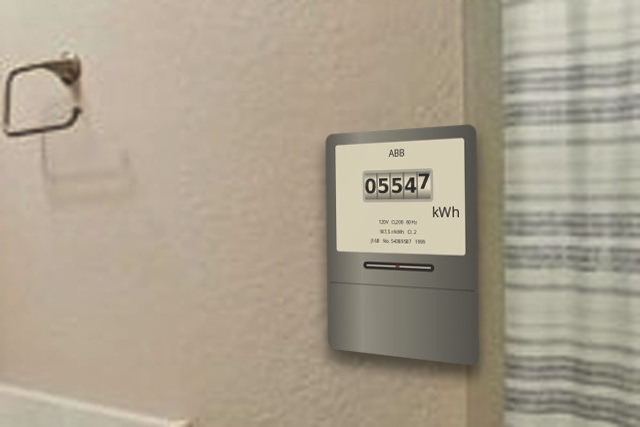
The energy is 5547 kWh
